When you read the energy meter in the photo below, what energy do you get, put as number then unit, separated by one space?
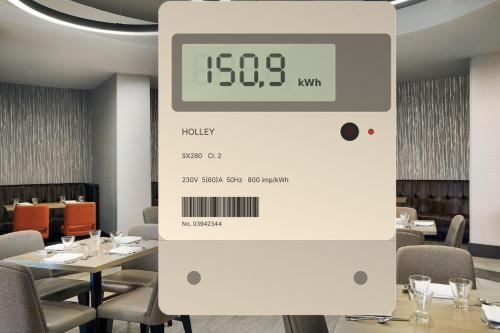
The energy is 150.9 kWh
